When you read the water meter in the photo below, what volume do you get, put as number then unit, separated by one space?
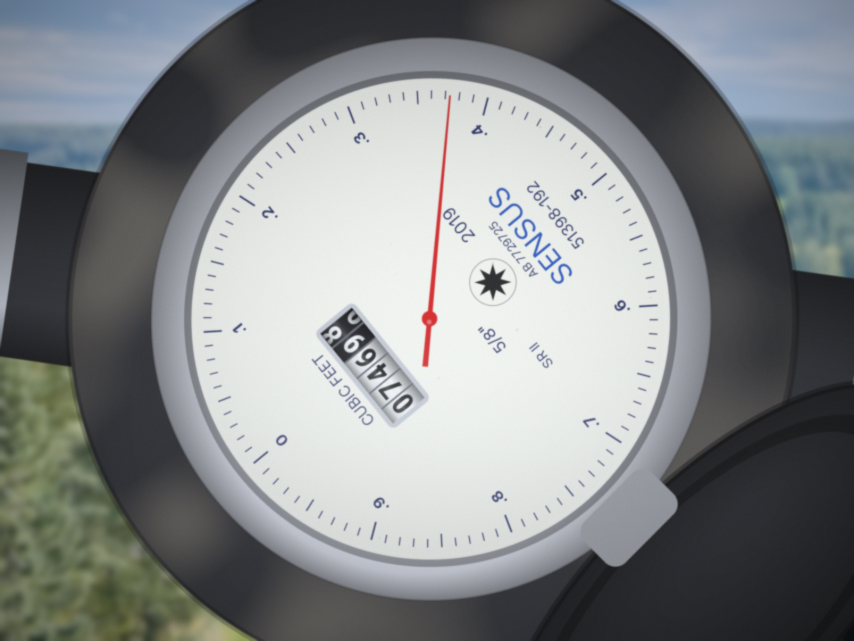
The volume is 74698.37 ft³
